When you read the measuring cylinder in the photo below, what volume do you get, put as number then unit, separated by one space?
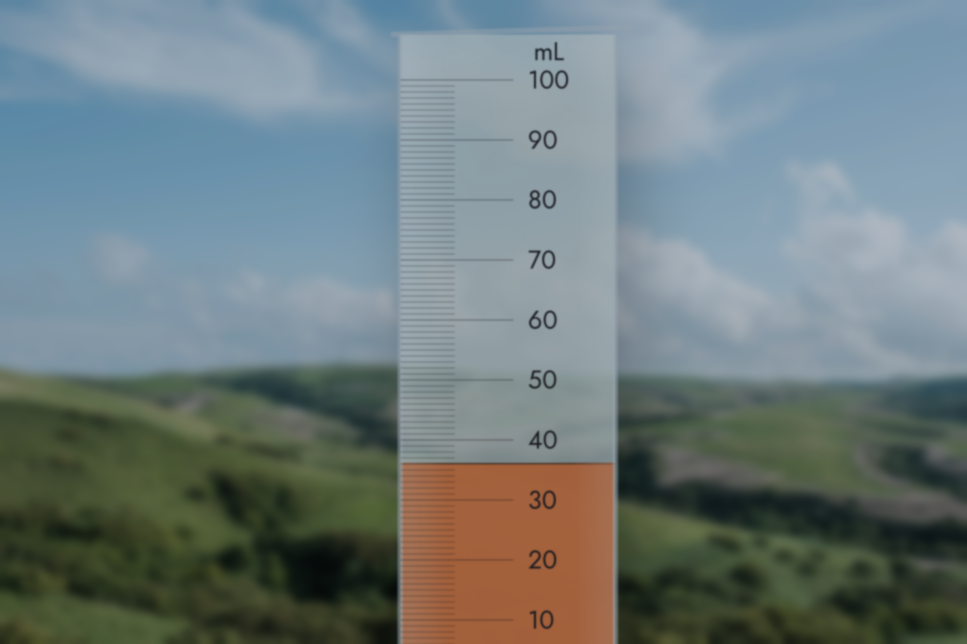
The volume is 36 mL
